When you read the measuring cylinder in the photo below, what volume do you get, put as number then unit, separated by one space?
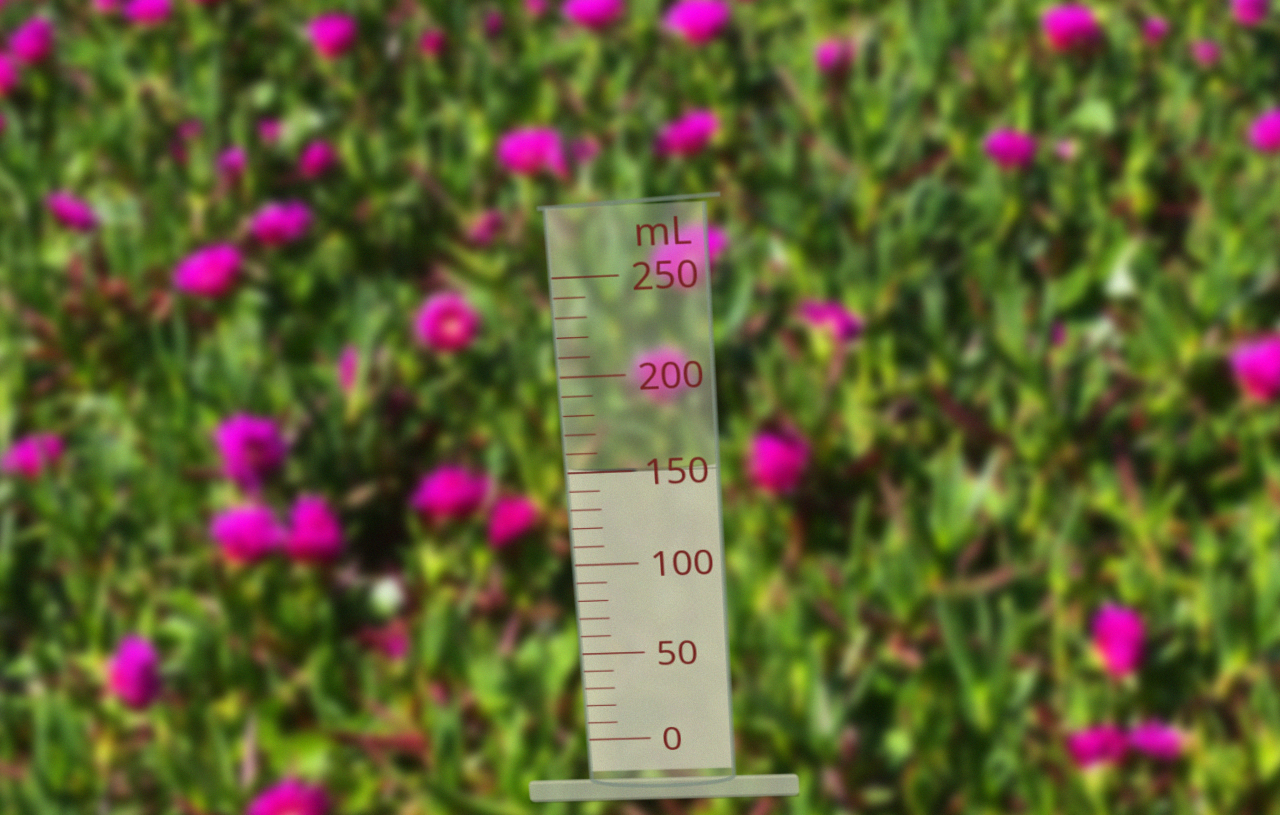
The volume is 150 mL
